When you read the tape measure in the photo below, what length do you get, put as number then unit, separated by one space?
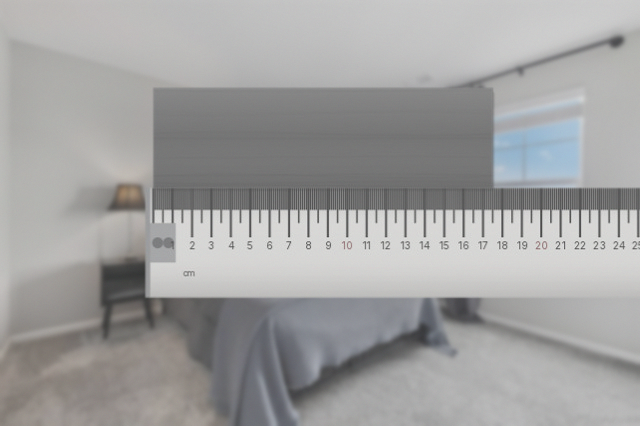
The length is 17.5 cm
